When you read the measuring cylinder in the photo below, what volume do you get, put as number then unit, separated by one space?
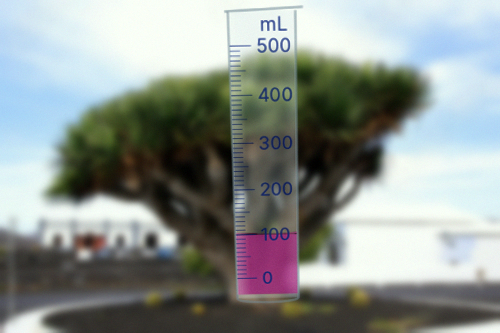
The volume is 100 mL
